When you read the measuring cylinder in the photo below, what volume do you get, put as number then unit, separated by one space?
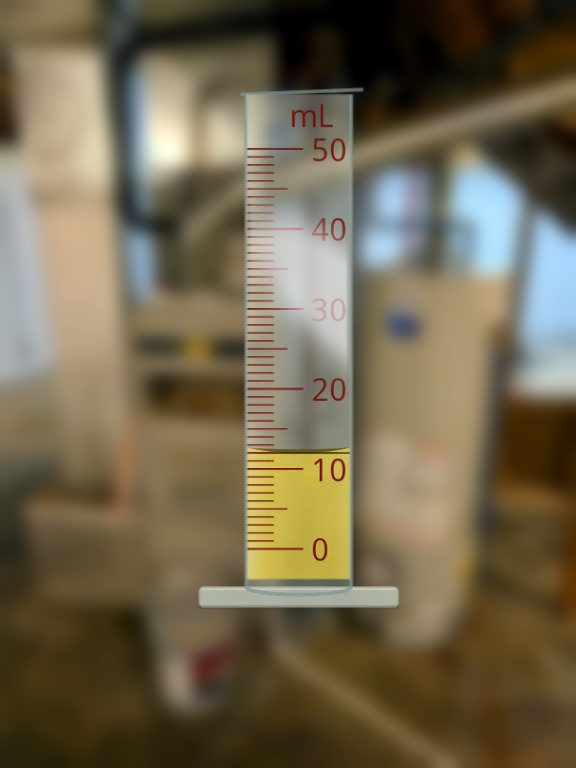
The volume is 12 mL
